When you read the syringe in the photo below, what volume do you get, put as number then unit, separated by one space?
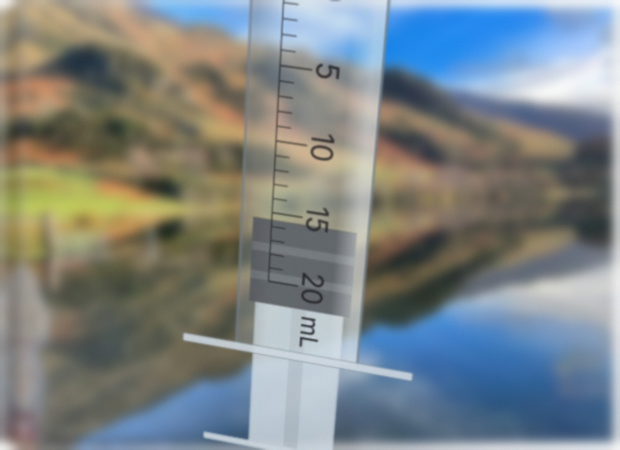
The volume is 15.5 mL
